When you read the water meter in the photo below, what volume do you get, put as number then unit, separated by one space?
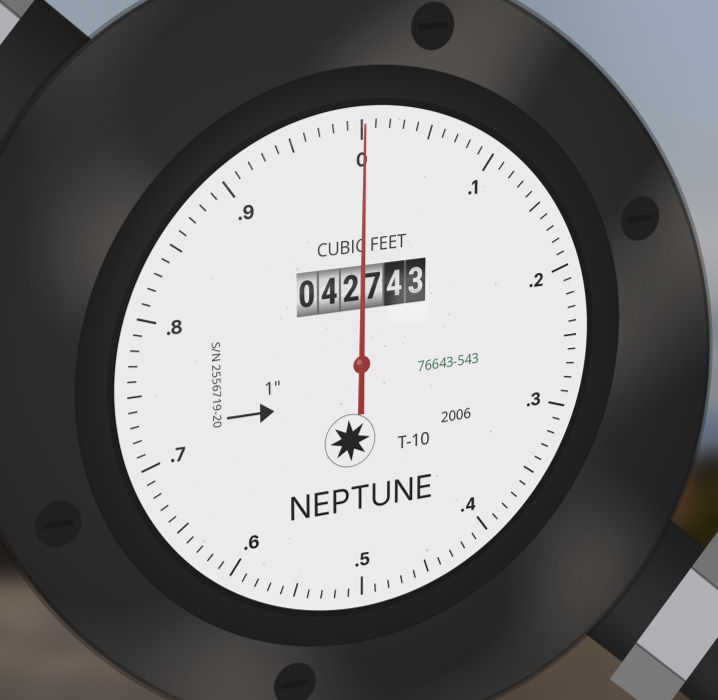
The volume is 42743.00 ft³
